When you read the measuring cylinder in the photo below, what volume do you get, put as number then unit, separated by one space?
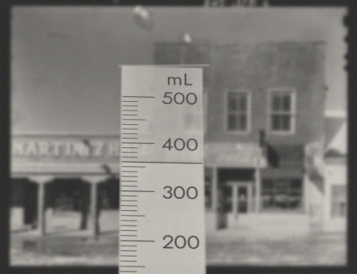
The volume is 360 mL
